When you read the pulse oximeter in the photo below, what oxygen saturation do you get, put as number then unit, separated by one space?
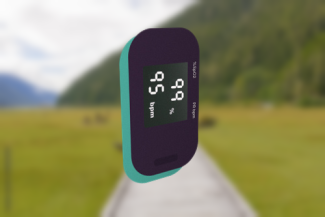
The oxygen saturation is 99 %
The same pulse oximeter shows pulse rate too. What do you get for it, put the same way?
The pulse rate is 95 bpm
